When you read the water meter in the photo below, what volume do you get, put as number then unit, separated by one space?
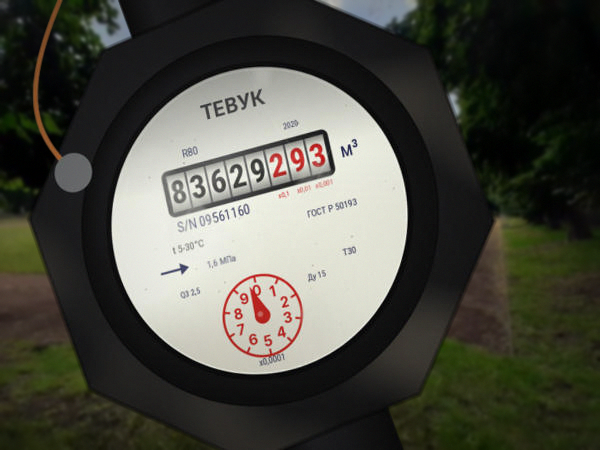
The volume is 83629.2929 m³
